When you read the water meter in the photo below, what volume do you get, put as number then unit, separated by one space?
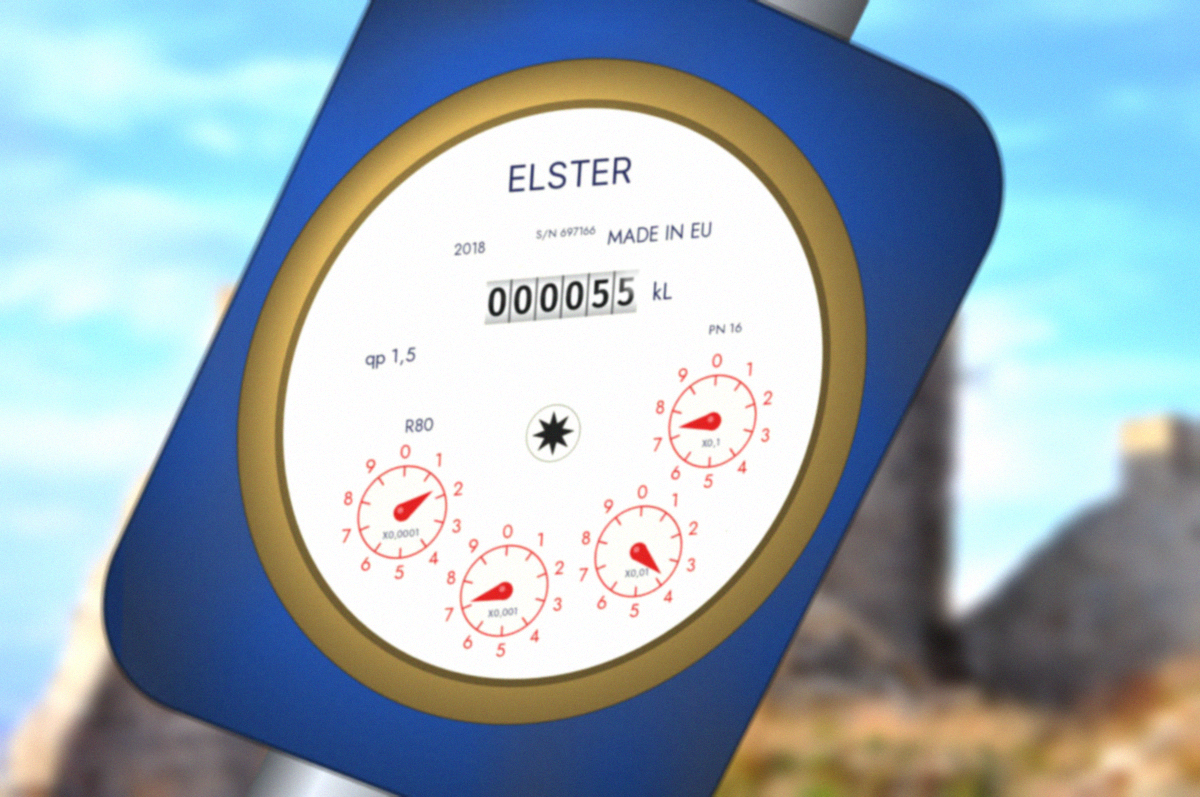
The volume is 55.7371 kL
